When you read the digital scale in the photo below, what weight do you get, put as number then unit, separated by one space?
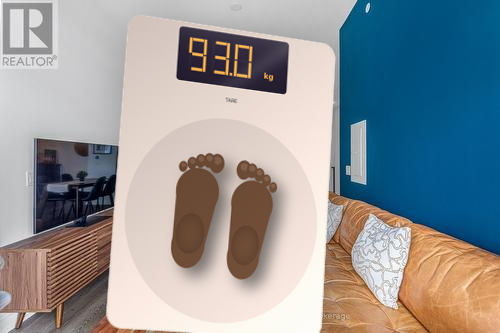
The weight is 93.0 kg
